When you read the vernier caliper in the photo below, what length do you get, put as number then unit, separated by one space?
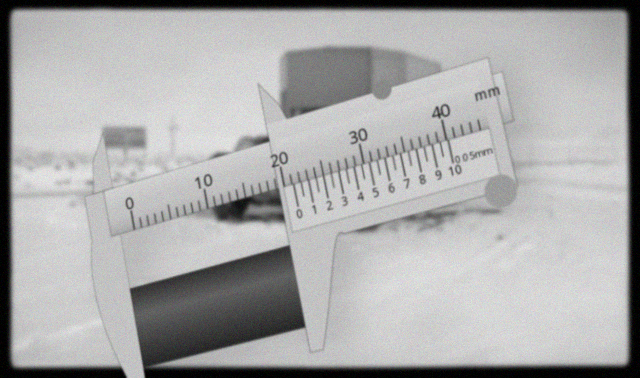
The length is 21.2 mm
